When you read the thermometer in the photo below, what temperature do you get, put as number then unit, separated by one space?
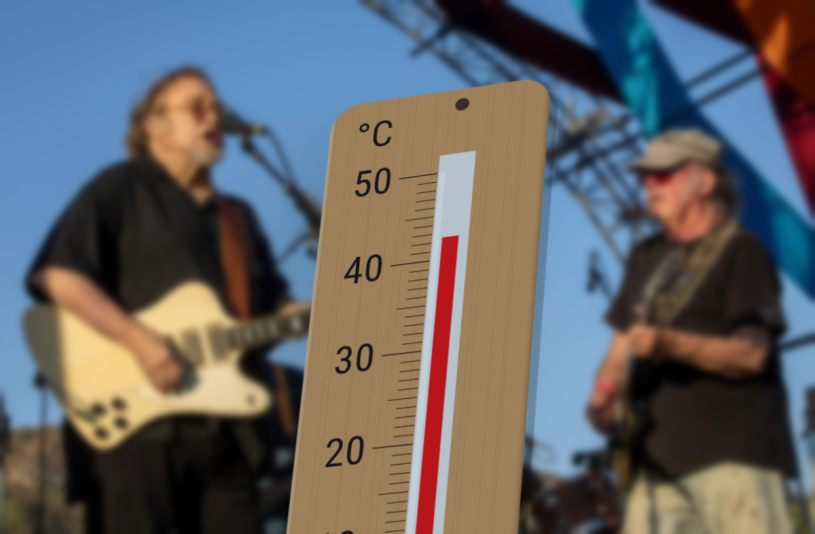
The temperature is 42.5 °C
